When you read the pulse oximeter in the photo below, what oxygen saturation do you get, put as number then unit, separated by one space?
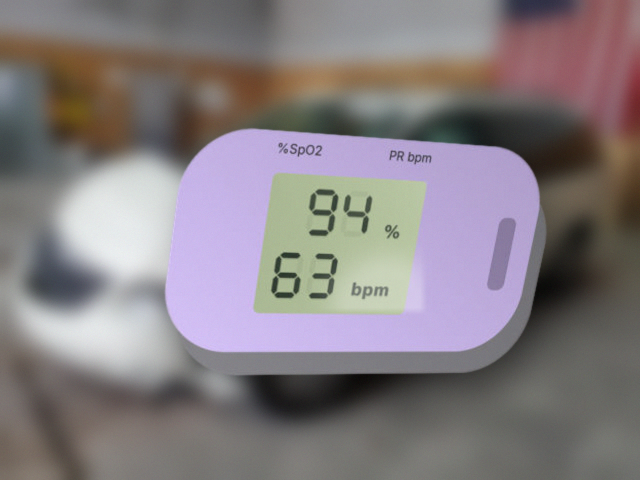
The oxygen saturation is 94 %
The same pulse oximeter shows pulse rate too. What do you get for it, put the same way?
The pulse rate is 63 bpm
